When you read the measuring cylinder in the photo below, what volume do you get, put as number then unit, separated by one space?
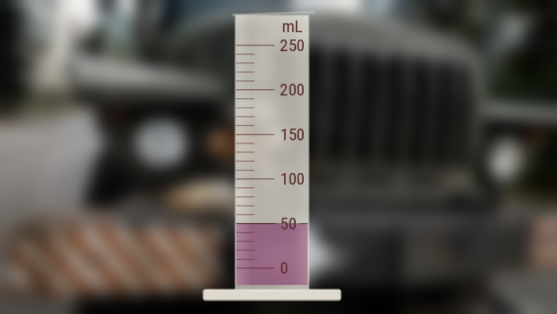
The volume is 50 mL
